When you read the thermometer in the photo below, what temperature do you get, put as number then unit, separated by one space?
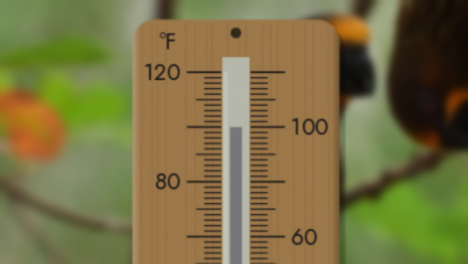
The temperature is 100 °F
